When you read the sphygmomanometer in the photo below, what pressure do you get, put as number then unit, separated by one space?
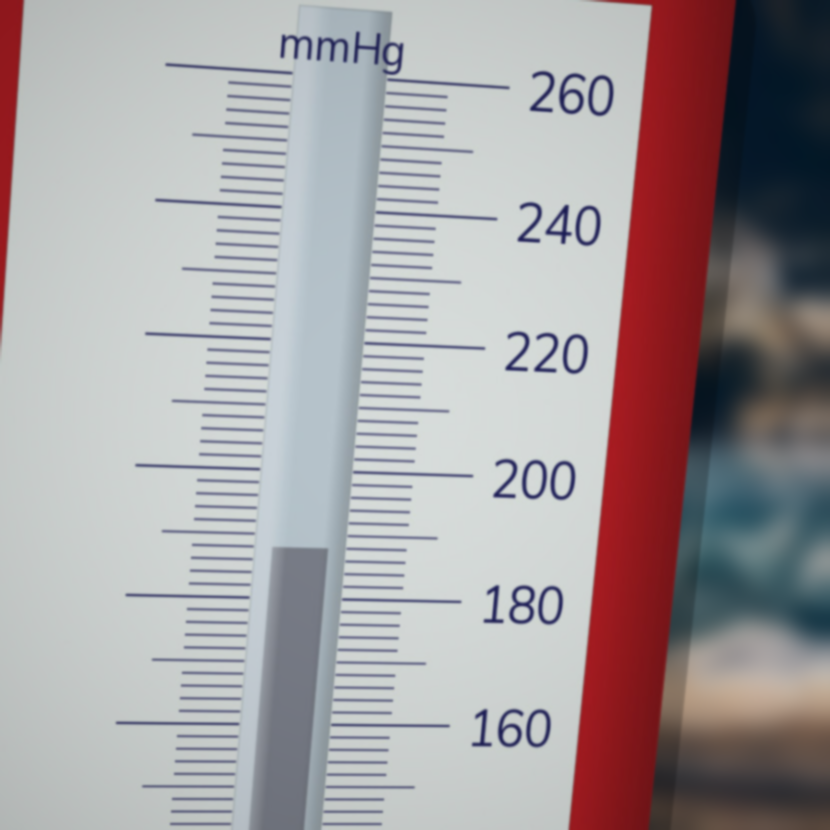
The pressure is 188 mmHg
